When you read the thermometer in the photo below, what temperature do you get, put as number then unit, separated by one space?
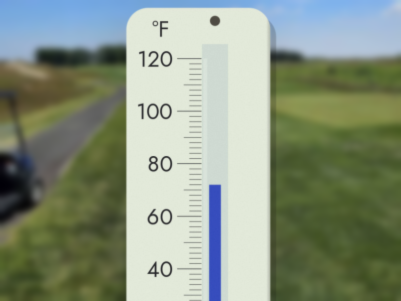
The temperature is 72 °F
